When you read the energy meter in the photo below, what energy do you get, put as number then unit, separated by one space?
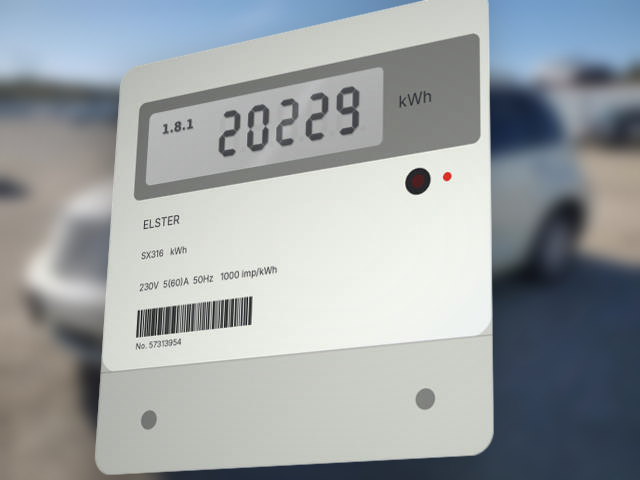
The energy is 20229 kWh
